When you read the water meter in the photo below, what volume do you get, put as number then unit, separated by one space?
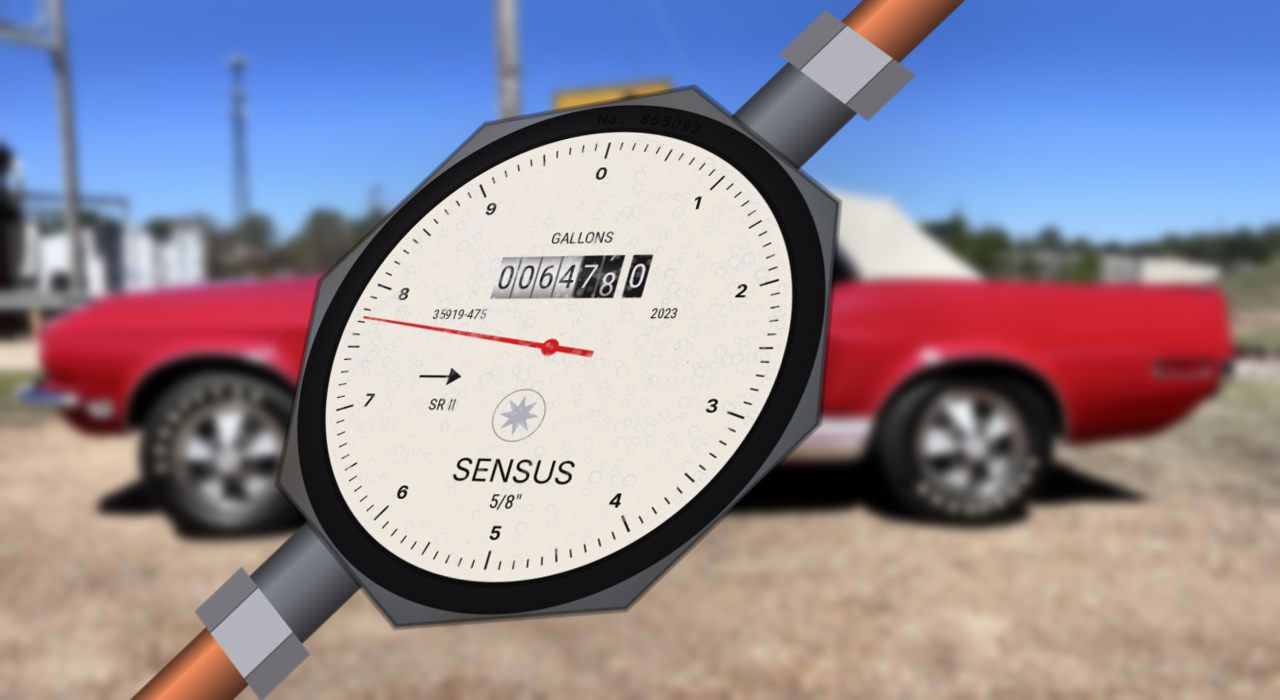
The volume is 64777.7 gal
